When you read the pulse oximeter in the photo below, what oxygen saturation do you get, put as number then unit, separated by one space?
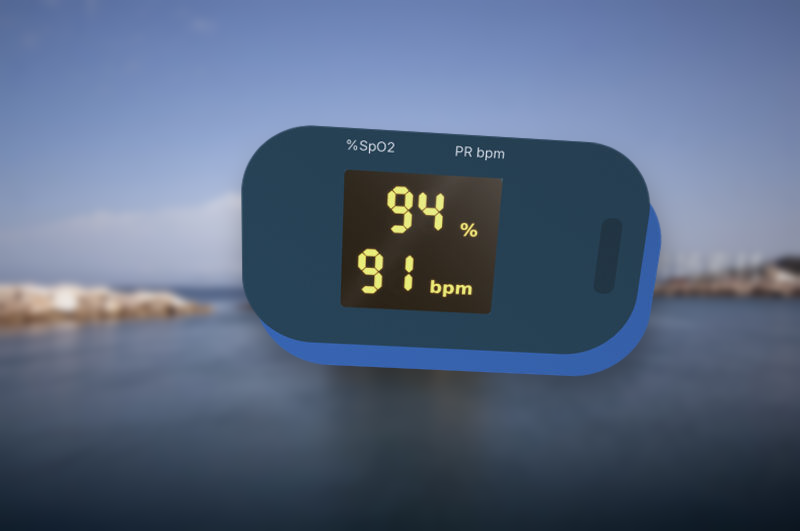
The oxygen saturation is 94 %
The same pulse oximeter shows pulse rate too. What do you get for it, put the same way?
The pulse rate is 91 bpm
